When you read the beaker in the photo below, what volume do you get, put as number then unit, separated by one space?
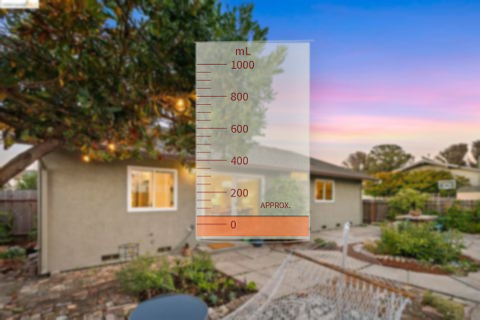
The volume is 50 mL
